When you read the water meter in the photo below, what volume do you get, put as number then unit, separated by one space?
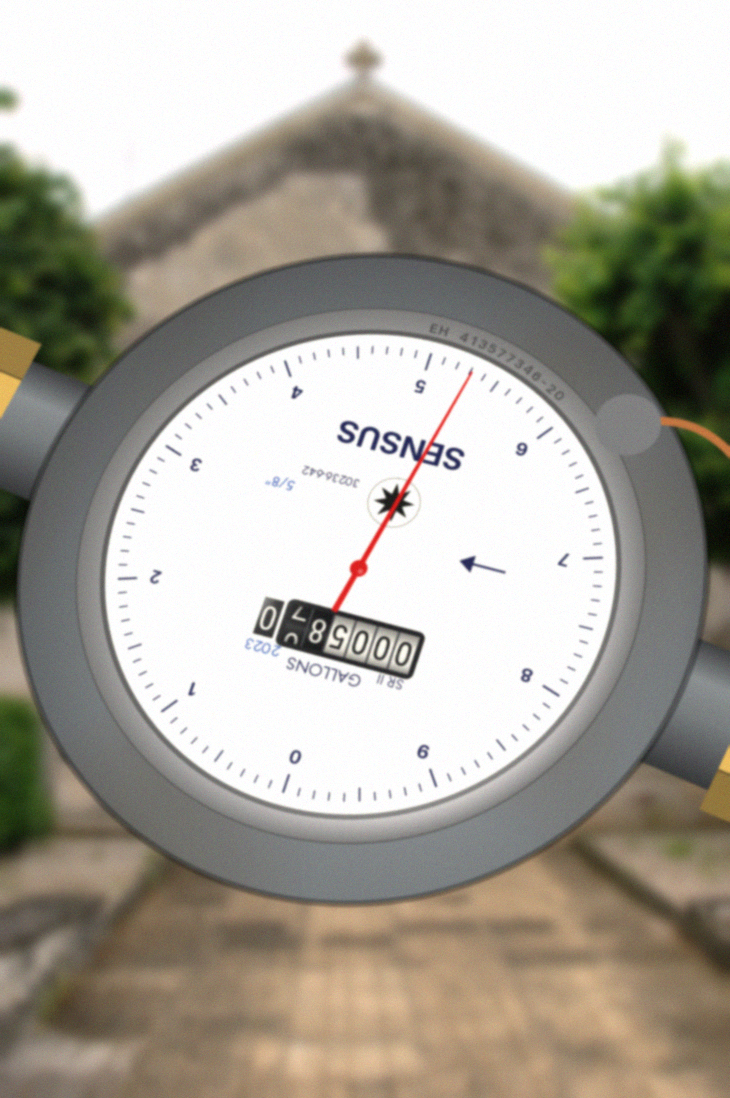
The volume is 5865.3 gal
